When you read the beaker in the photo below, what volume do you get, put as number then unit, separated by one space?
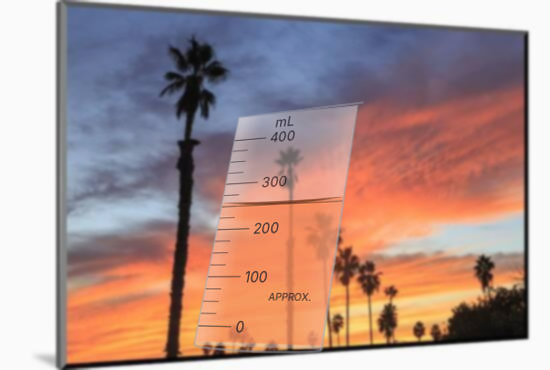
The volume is 250 mL
